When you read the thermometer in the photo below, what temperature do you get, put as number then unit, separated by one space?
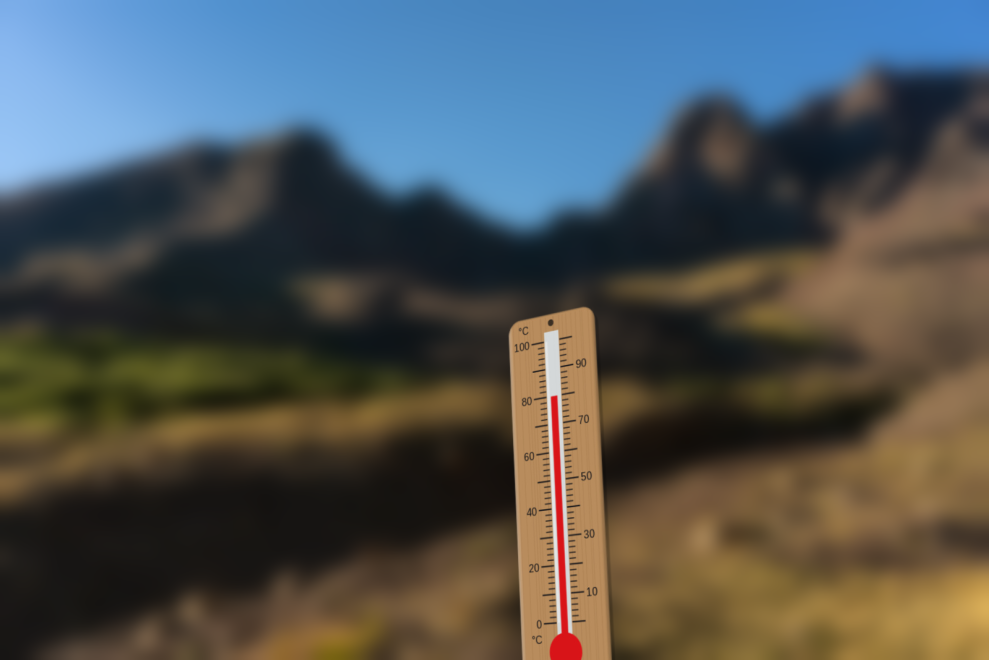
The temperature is 80 °C
